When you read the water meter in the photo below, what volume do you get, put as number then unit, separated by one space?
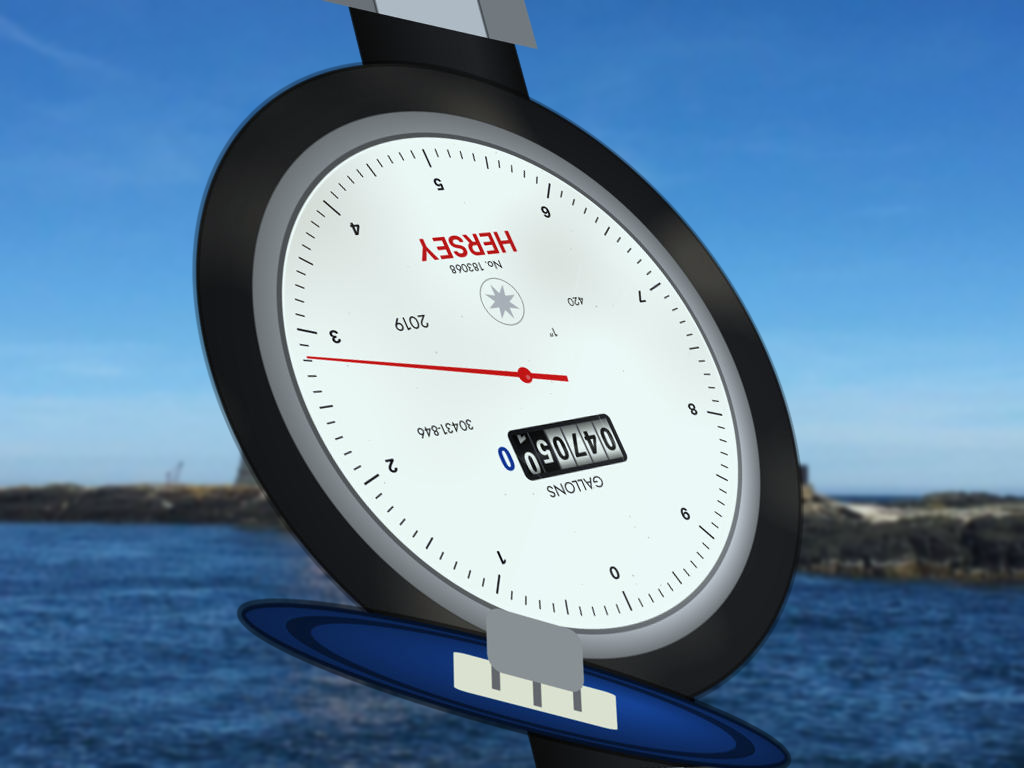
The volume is 470502.8 gal
